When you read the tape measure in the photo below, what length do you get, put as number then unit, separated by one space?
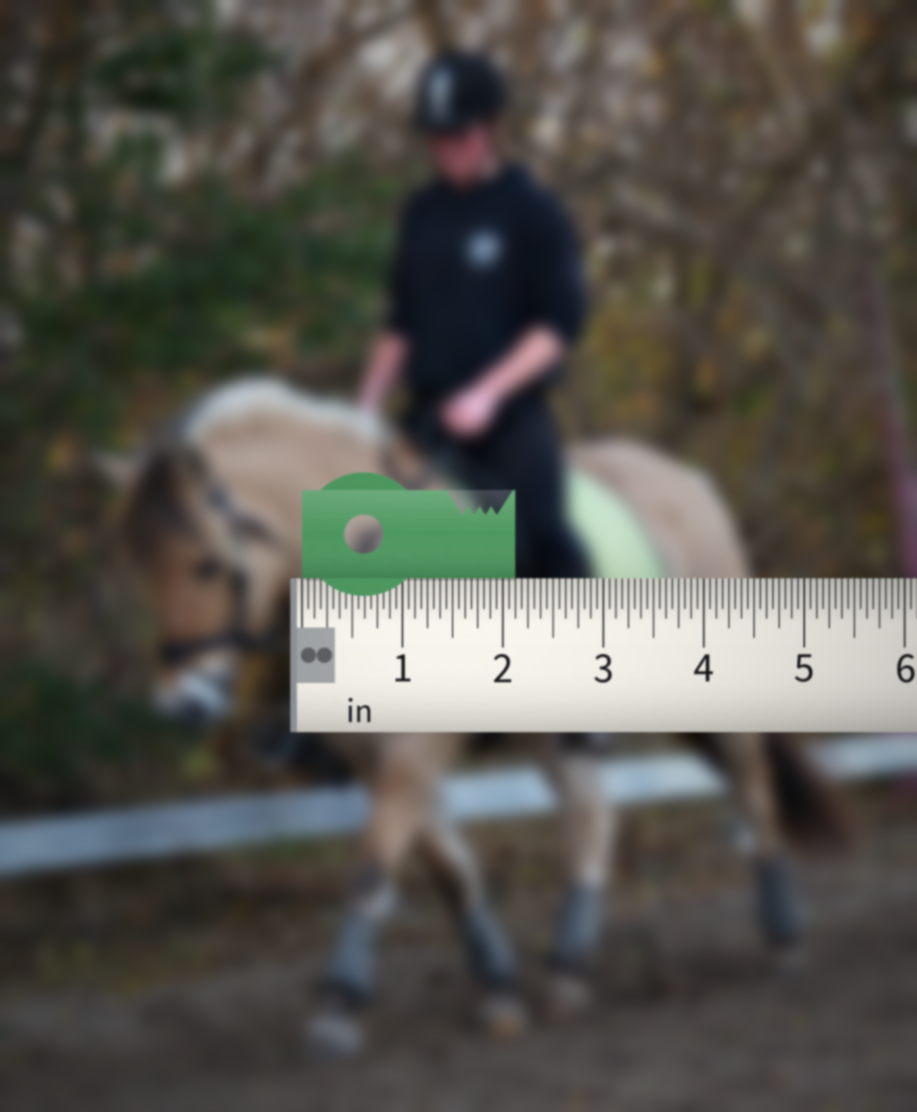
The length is 2.125 in
